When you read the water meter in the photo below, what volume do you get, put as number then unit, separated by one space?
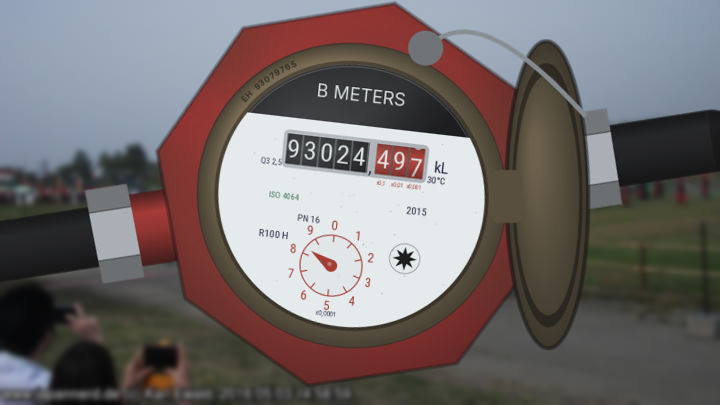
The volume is 93024.4968 kL
